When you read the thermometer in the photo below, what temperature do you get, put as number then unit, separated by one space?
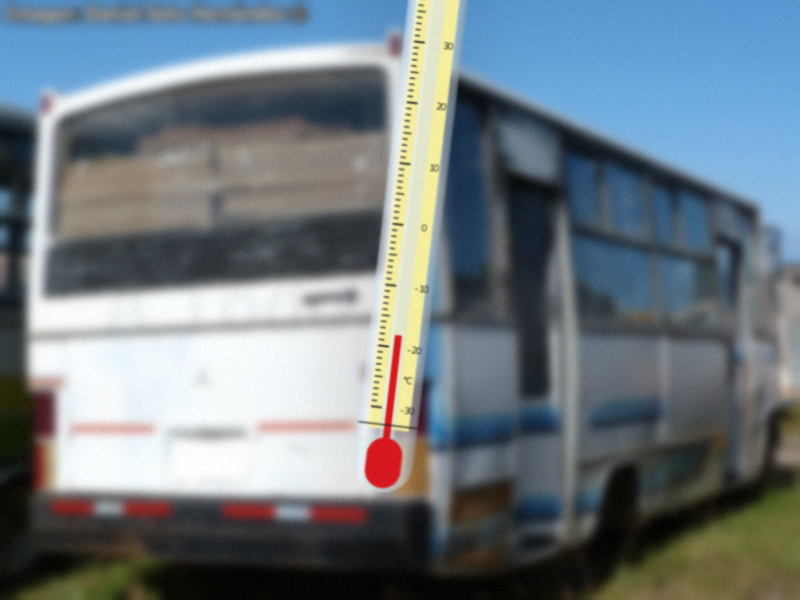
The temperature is -18 °C
